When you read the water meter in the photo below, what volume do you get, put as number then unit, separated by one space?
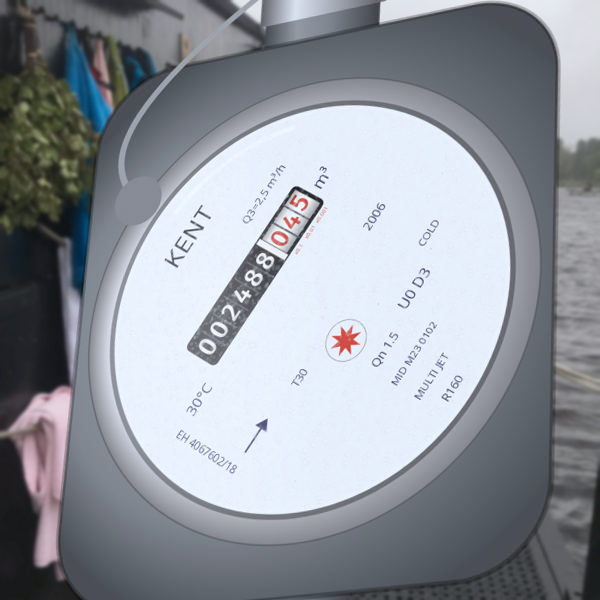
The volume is 2488.045 m³
